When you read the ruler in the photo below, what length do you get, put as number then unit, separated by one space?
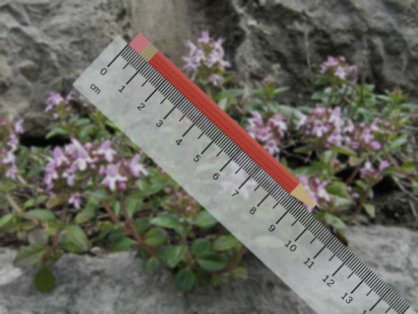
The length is 10 cm
